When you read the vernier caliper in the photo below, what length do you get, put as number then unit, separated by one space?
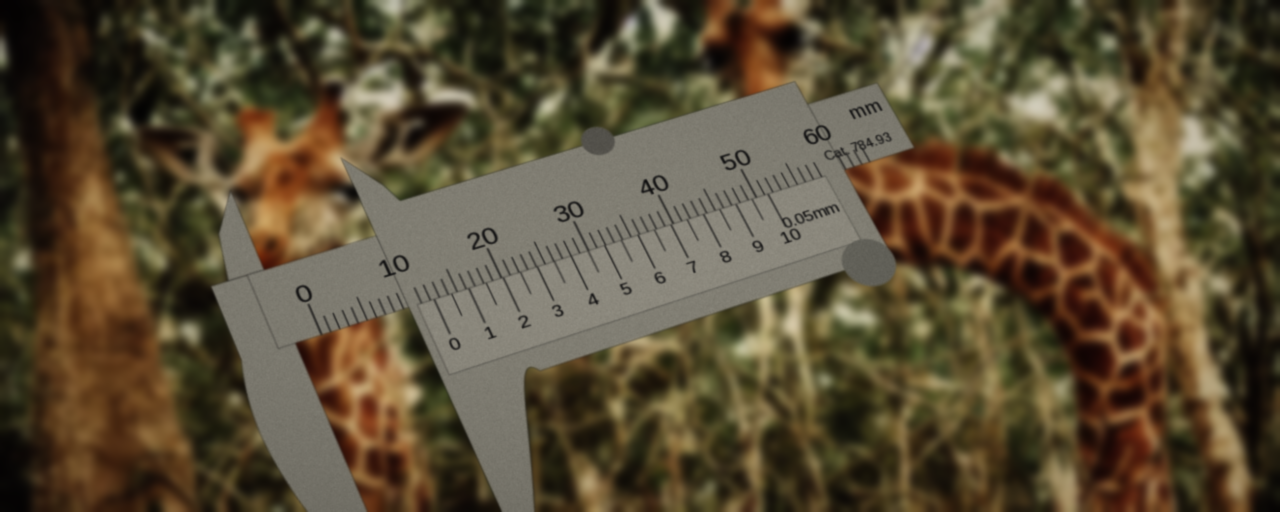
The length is 12.4 mm
